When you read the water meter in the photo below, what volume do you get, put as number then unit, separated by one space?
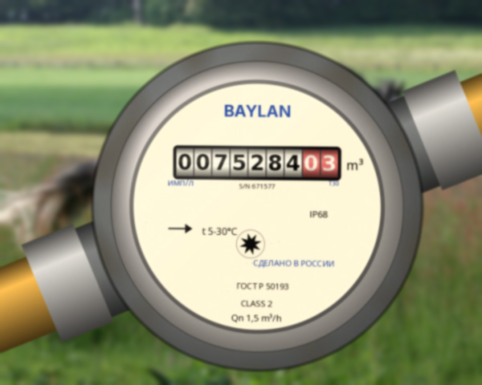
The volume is 75284.03 m³
